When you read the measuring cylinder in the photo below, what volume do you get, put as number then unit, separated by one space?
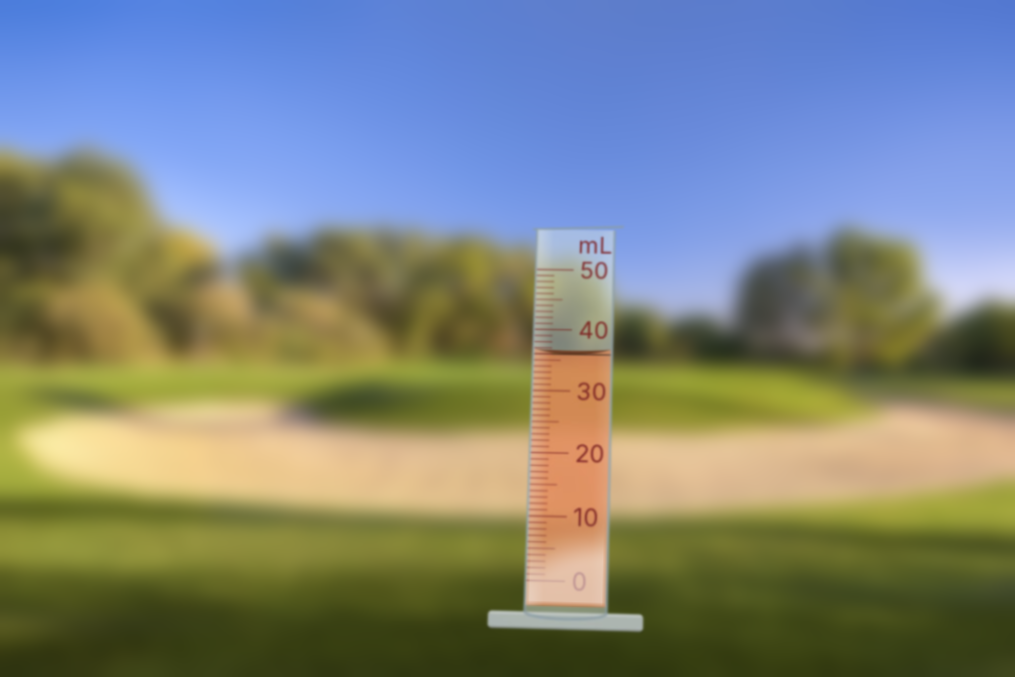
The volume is 36 mL
